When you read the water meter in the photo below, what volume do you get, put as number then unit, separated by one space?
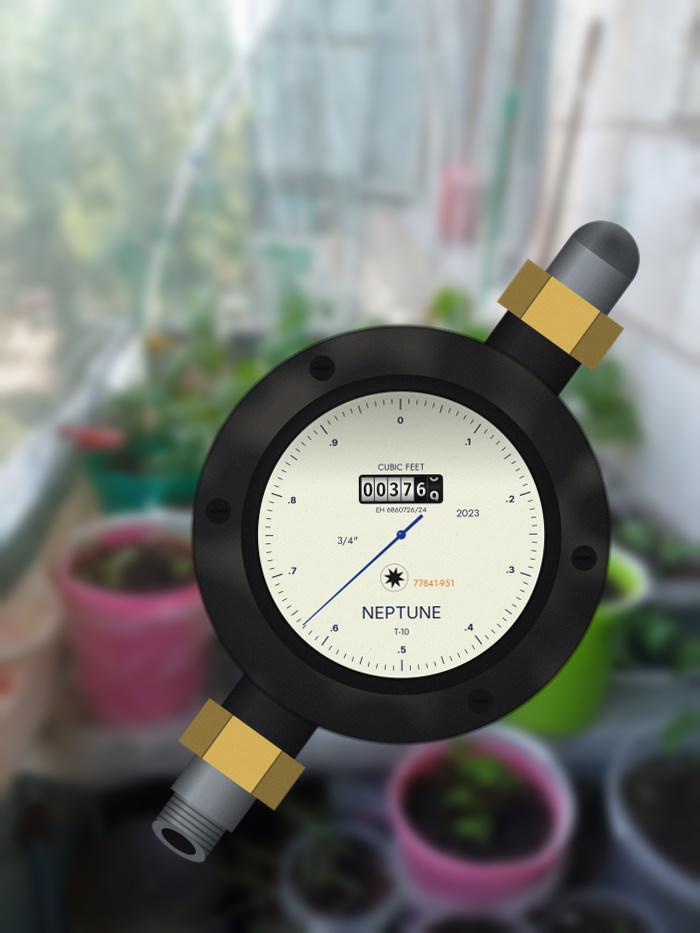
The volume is 3768.63 ft³
